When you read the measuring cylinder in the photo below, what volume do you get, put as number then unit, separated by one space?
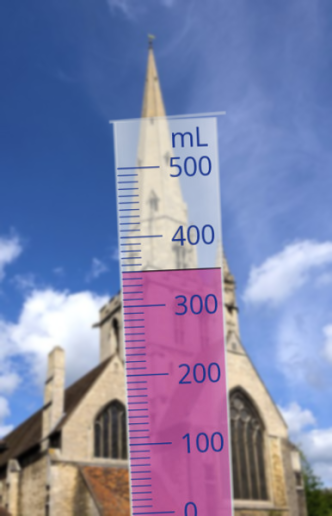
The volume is 350 mL
